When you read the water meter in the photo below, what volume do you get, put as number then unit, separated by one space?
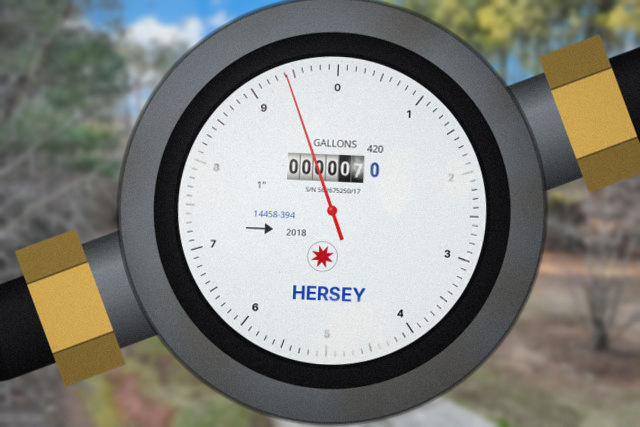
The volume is 69.4 gal
